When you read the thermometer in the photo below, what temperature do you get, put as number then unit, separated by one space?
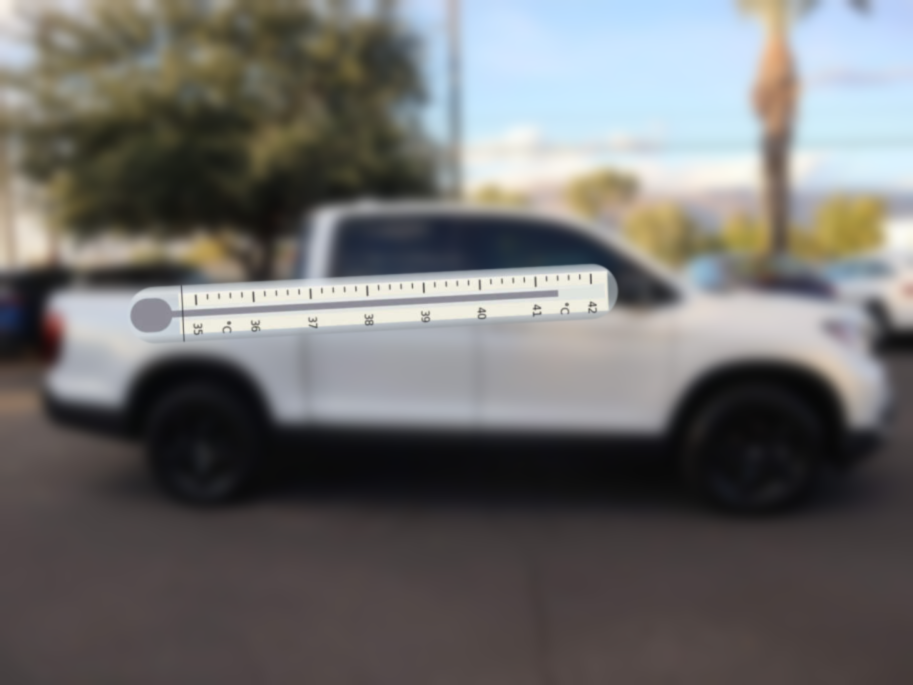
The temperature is 41.4 °C
